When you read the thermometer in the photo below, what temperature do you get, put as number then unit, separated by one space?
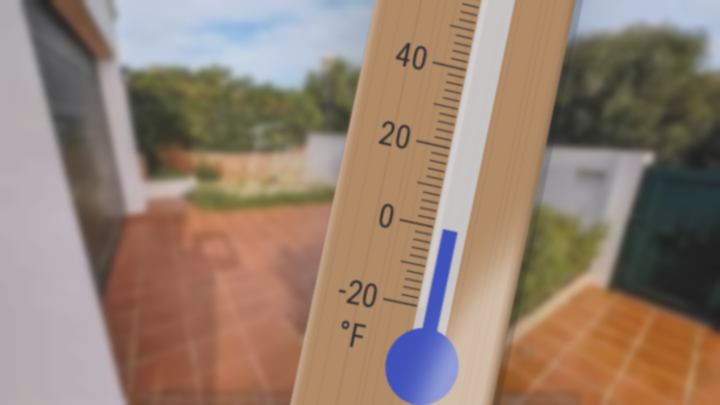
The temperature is 0 °F
